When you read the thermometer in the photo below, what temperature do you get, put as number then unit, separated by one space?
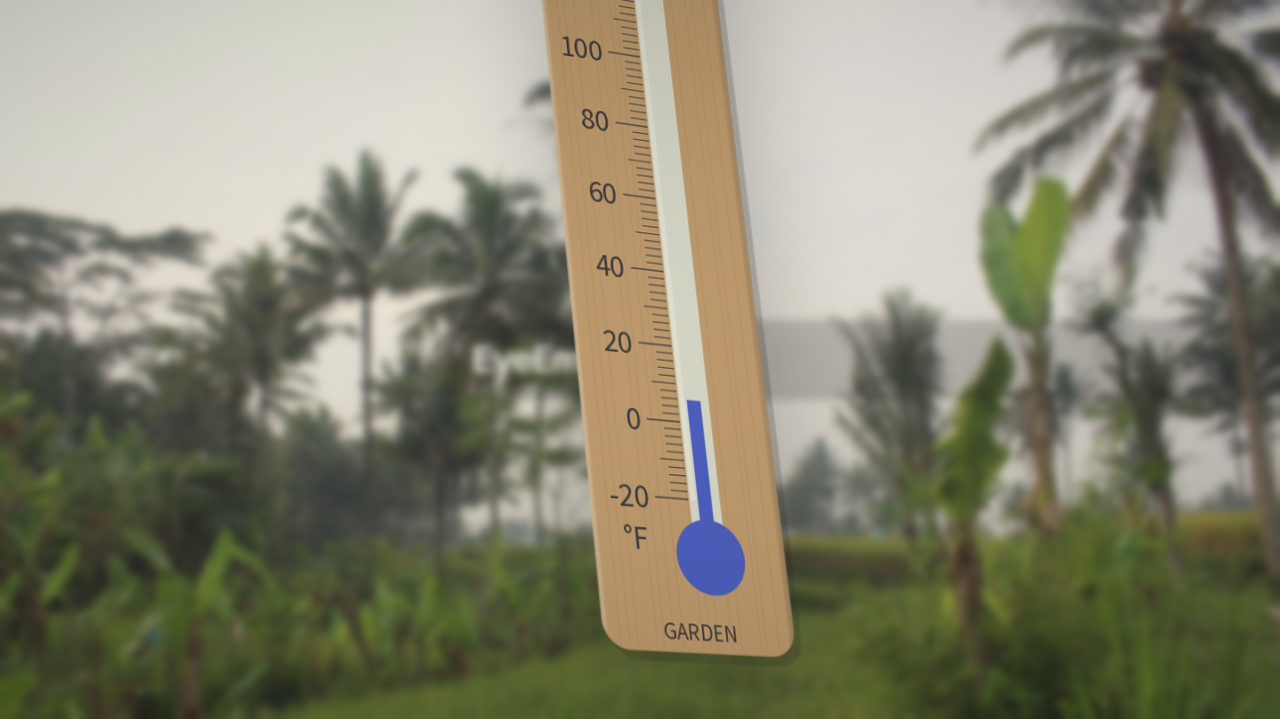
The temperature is 6 °F
